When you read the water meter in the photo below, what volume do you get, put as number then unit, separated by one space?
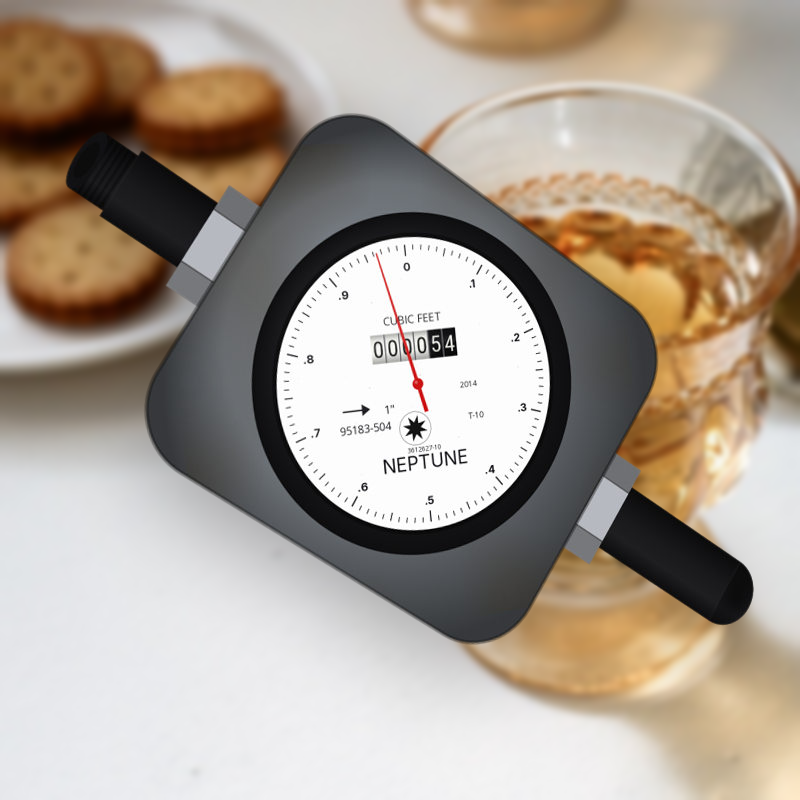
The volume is 53.96 ft³
